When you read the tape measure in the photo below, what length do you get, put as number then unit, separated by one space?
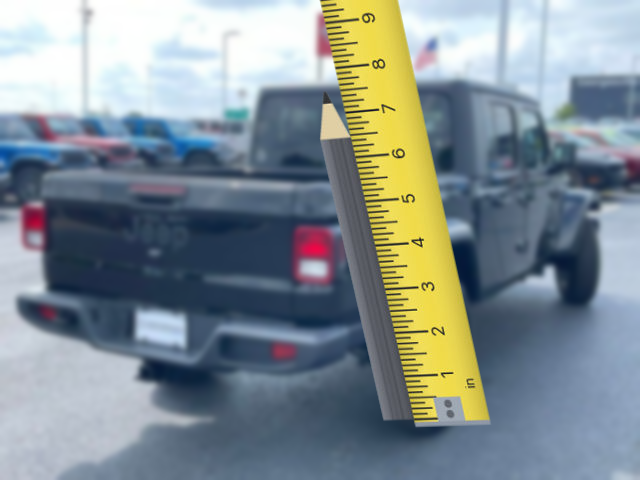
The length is 7.5 in
